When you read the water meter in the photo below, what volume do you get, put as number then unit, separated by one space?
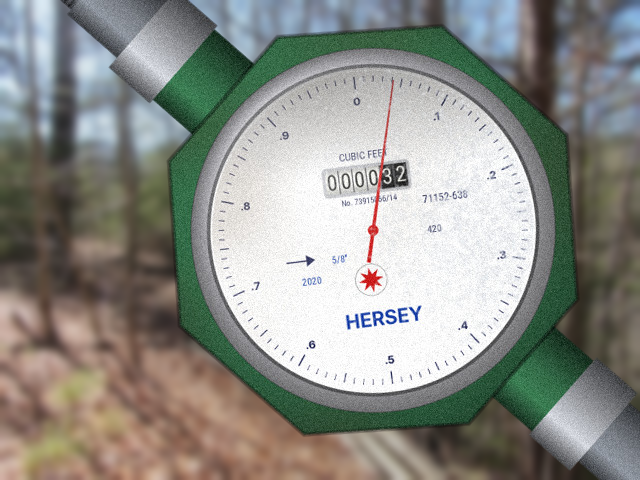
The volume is 32.04 ft³
